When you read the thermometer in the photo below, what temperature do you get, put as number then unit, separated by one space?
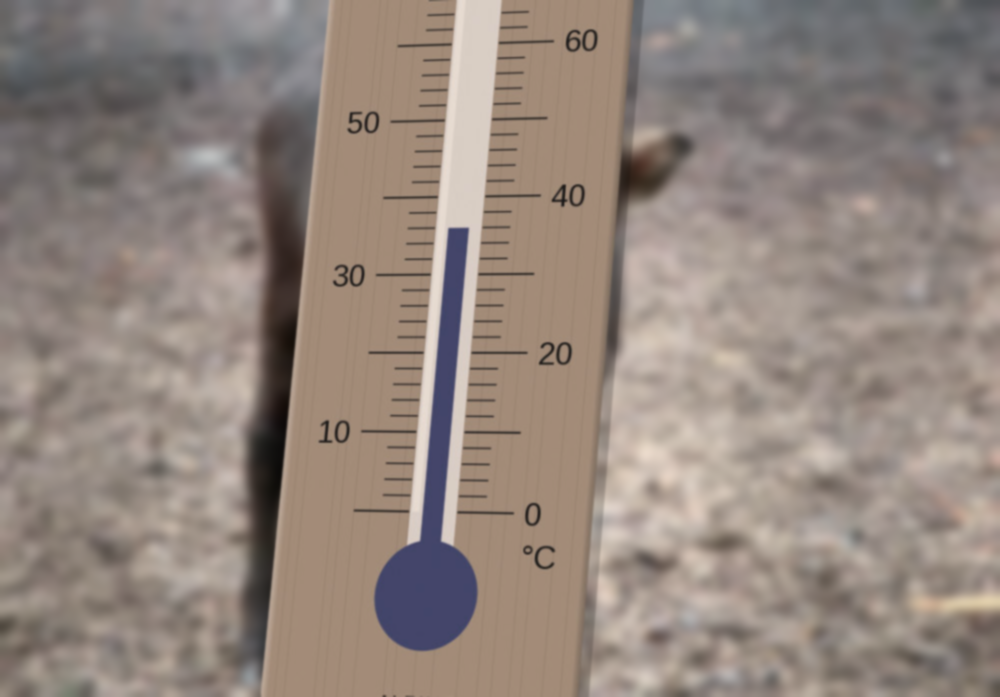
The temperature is 36 °C
